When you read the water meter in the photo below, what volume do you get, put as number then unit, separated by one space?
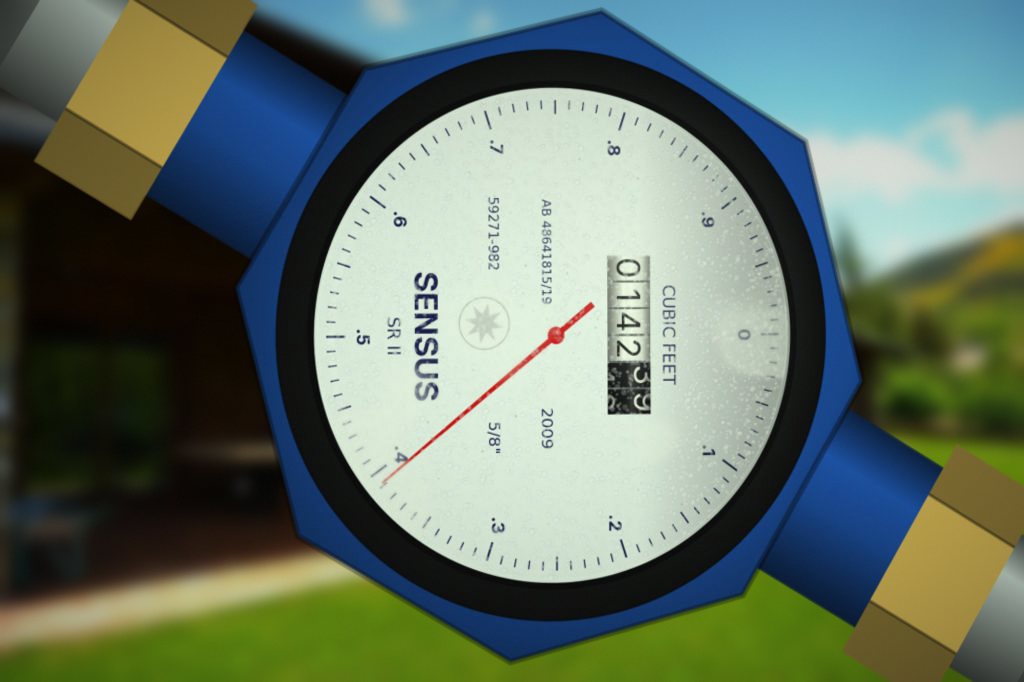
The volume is 14239.39 ft³
